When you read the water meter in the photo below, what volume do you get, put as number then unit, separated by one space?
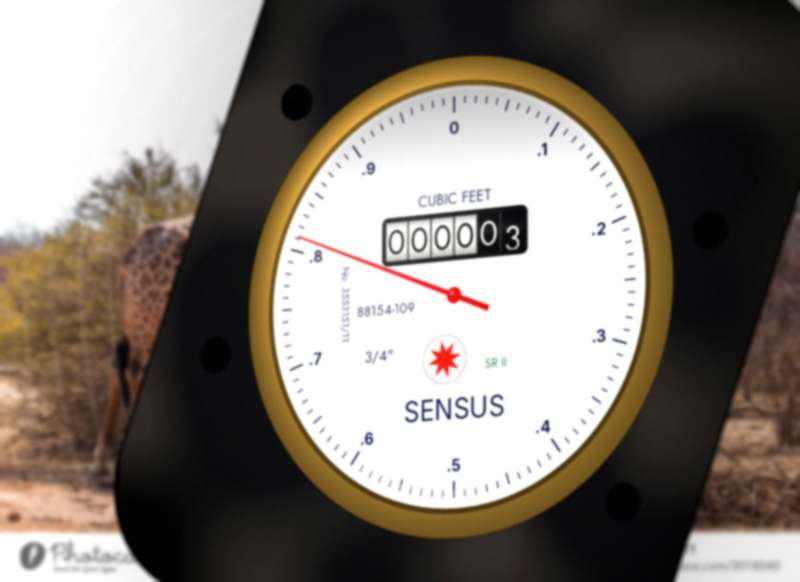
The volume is 2.81 ft³
